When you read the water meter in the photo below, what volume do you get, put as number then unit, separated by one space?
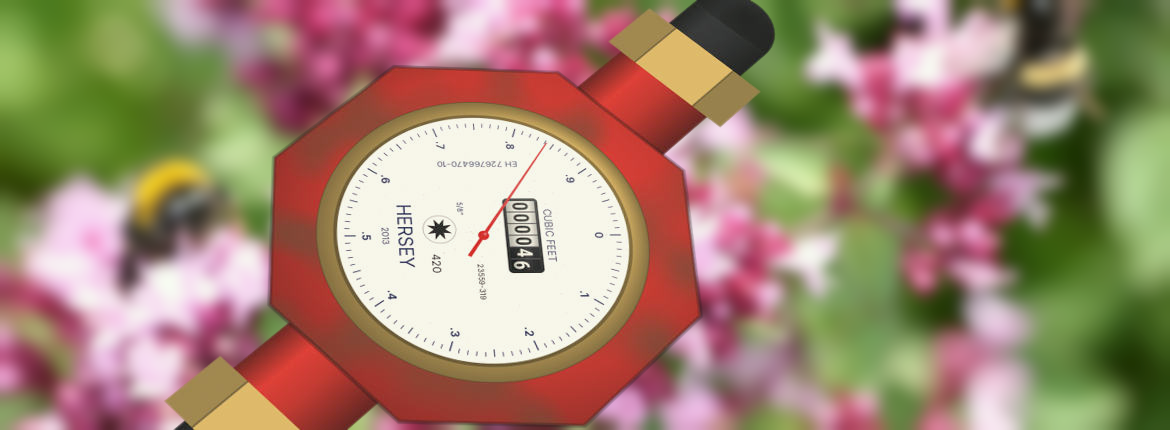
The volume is 45.84 ft³
